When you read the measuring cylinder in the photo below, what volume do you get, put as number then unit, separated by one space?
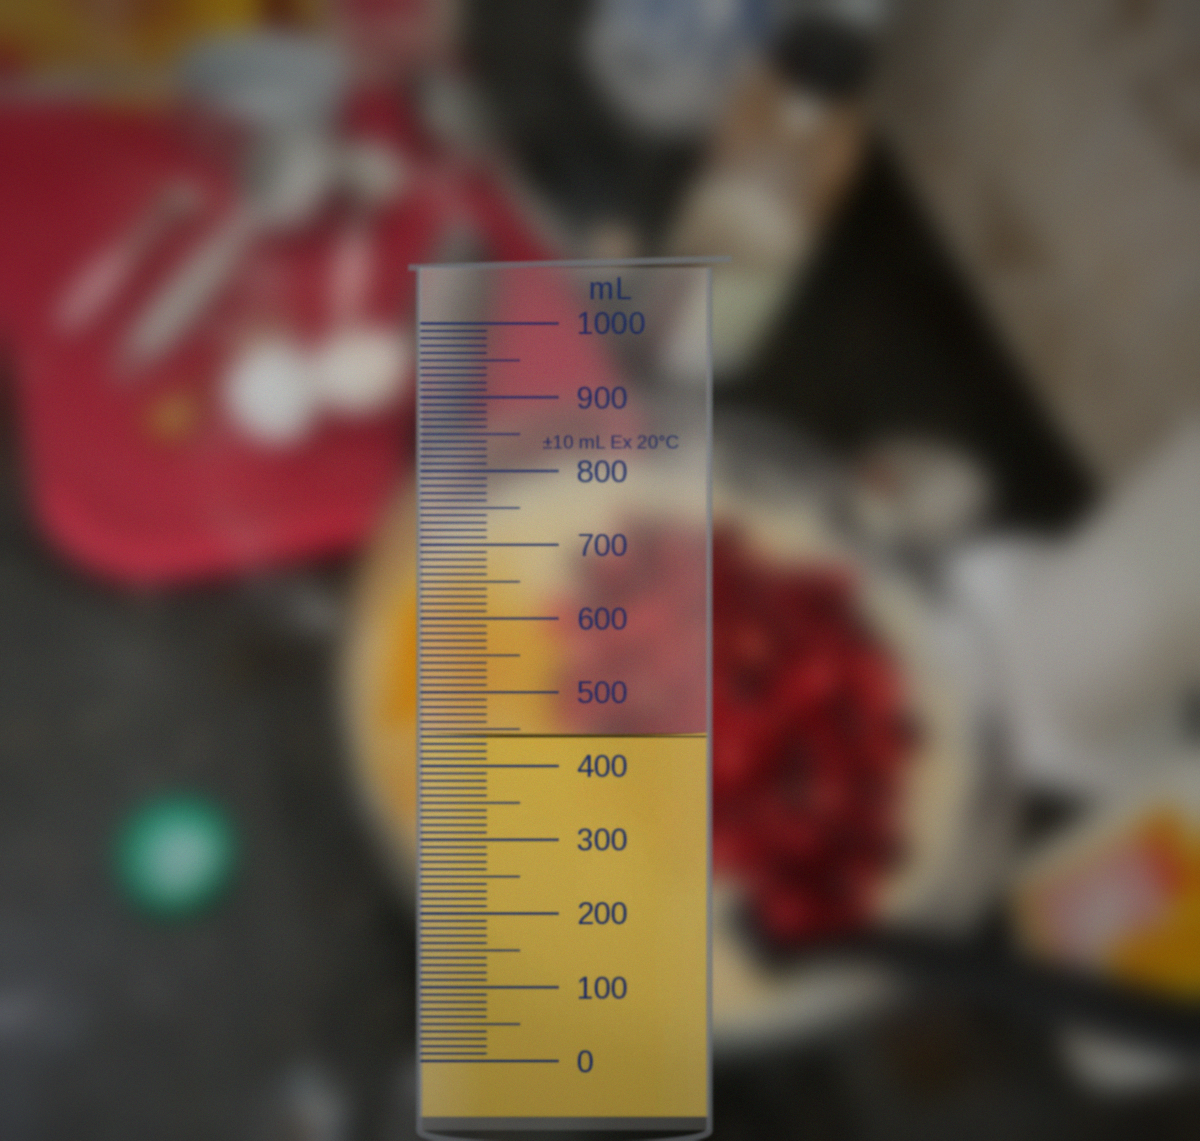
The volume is 440 mL
